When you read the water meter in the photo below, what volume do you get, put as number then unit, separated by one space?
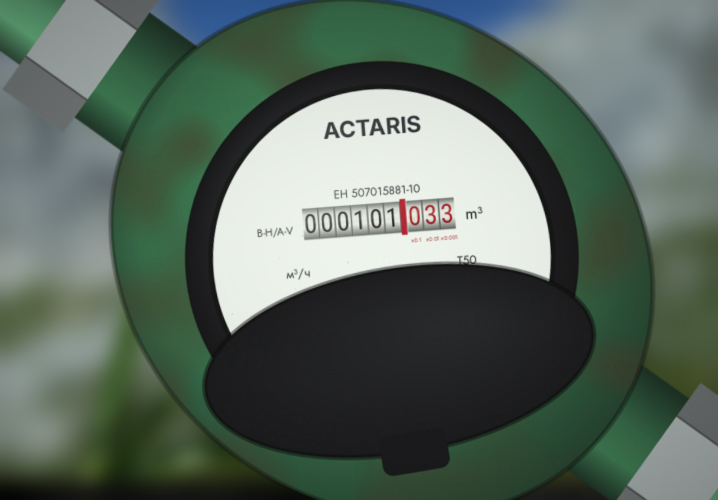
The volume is 101.033 m³
